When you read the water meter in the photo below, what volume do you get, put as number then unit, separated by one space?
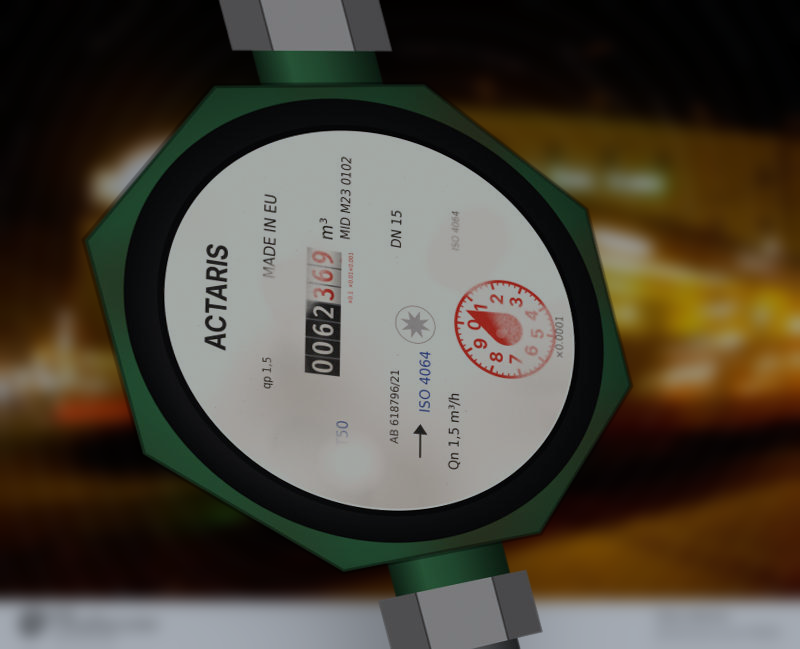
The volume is 62.3690 m³
